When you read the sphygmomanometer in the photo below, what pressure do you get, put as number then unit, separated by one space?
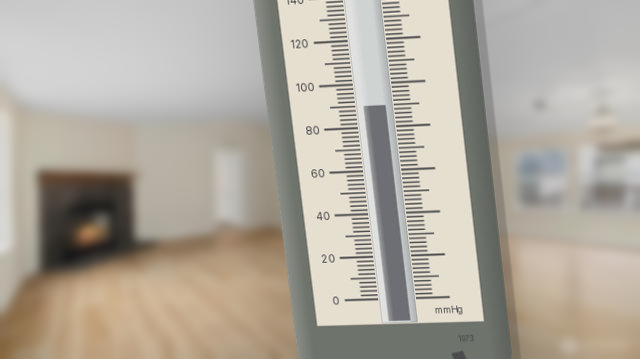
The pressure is 90 mmHg
